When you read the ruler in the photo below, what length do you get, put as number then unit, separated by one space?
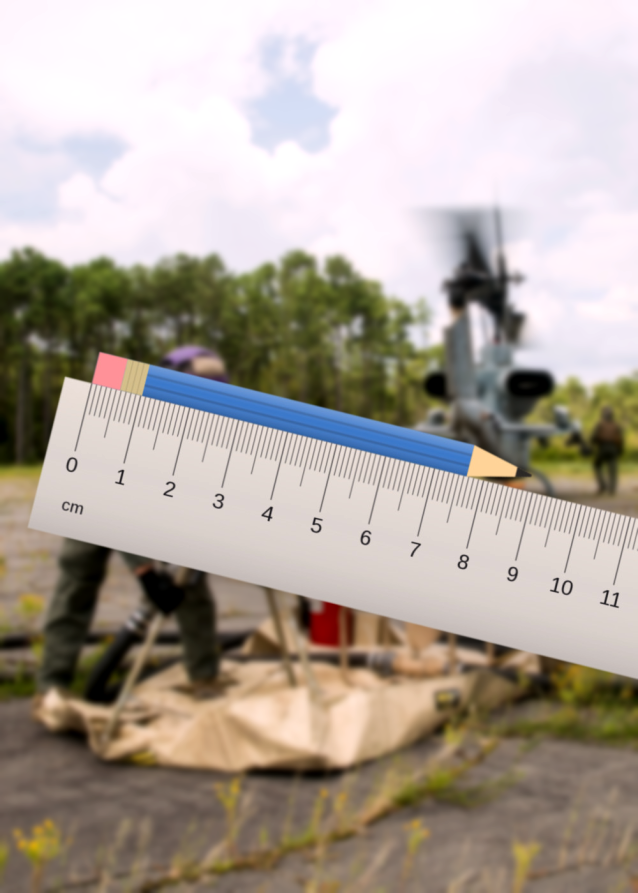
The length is 8.9 cm
